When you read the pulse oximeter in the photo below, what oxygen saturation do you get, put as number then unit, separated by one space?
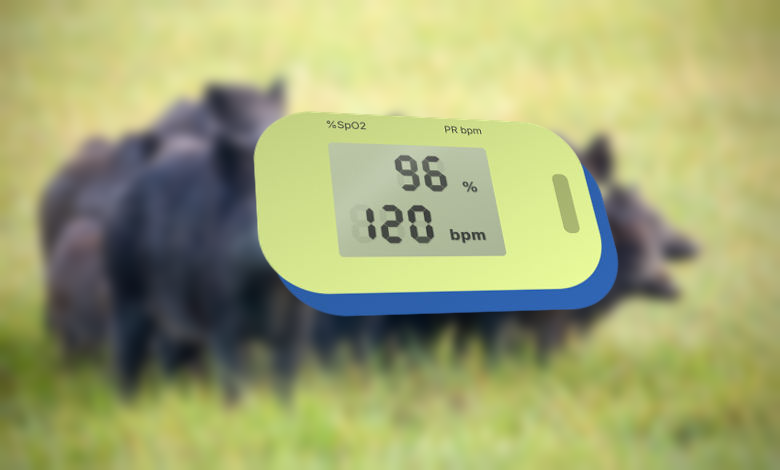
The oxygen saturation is 96 %
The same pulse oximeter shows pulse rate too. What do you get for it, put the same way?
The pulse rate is 120 bpm
